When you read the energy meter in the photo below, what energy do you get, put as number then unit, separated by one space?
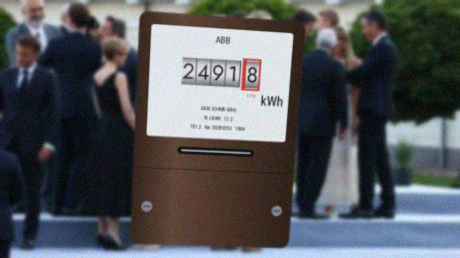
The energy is 2491.8 kWh
